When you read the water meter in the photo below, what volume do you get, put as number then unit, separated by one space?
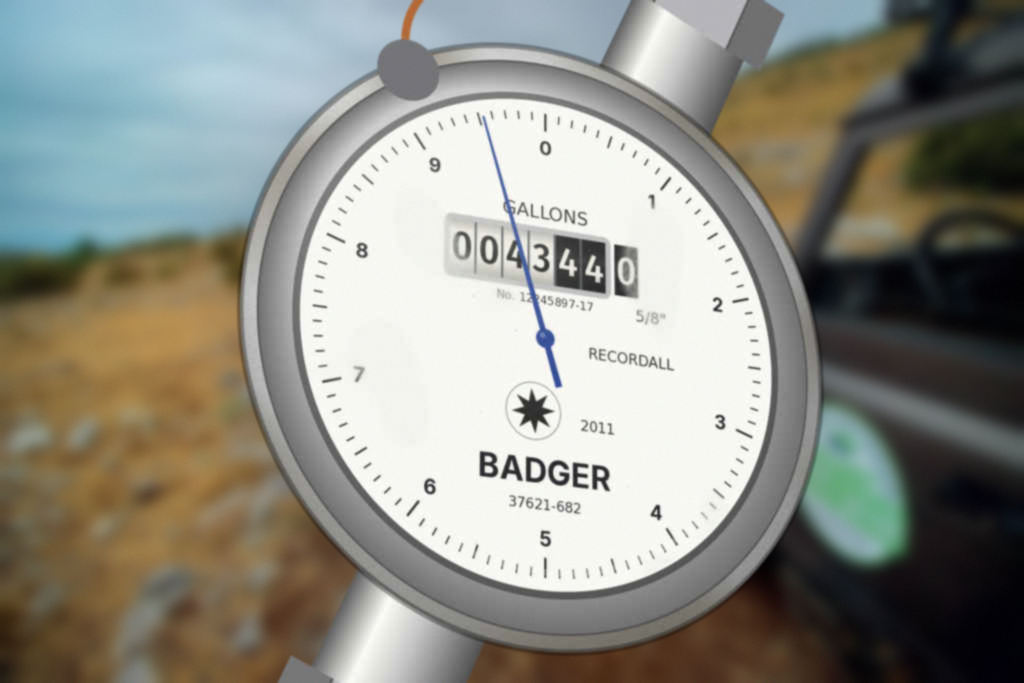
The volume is 43439.5 gal
